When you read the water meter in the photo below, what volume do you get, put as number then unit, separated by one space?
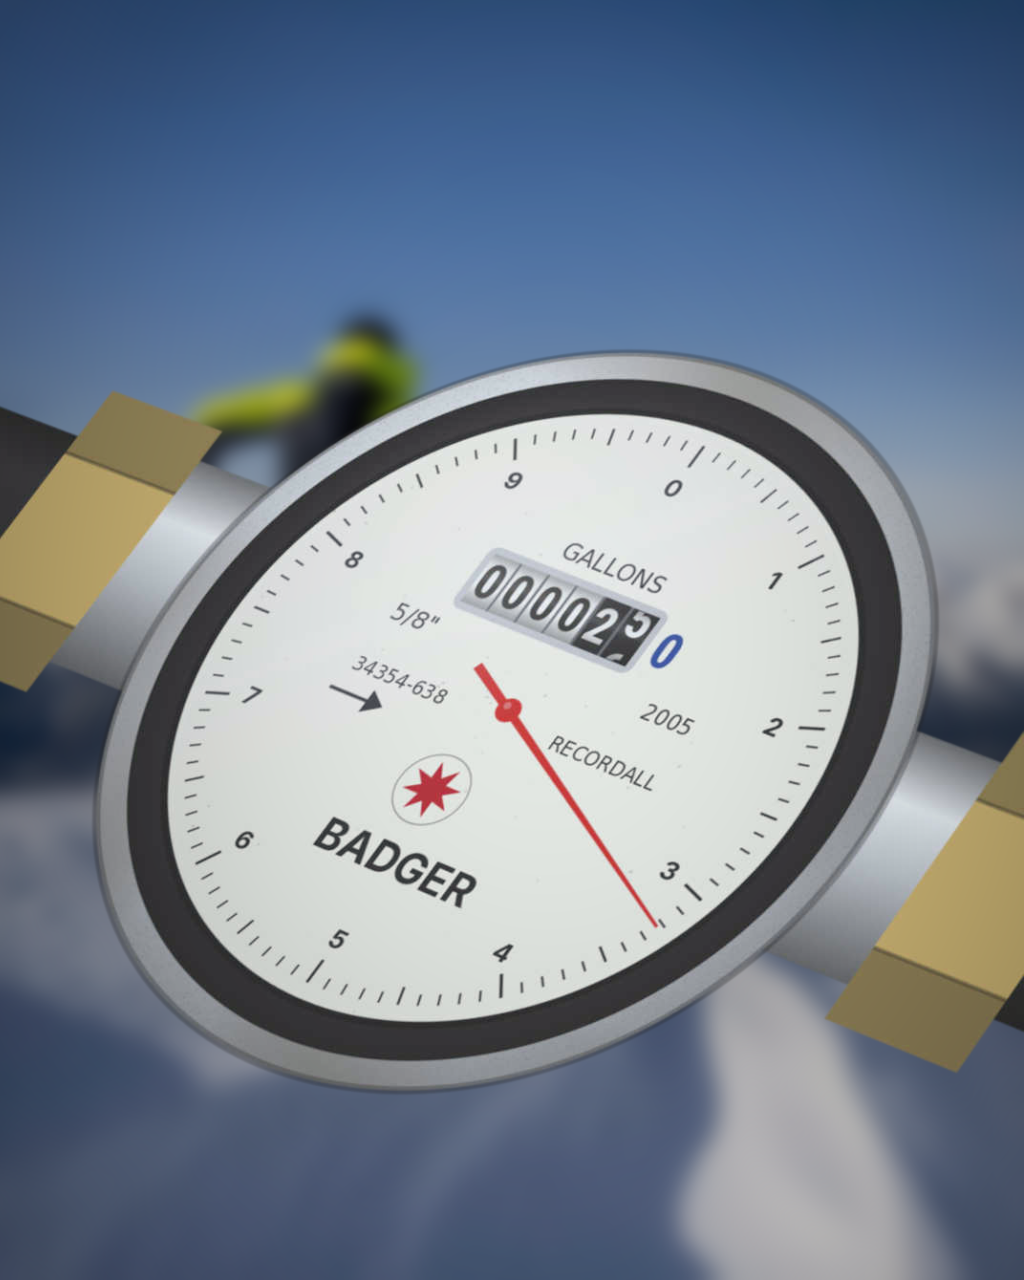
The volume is 253.2 gal
